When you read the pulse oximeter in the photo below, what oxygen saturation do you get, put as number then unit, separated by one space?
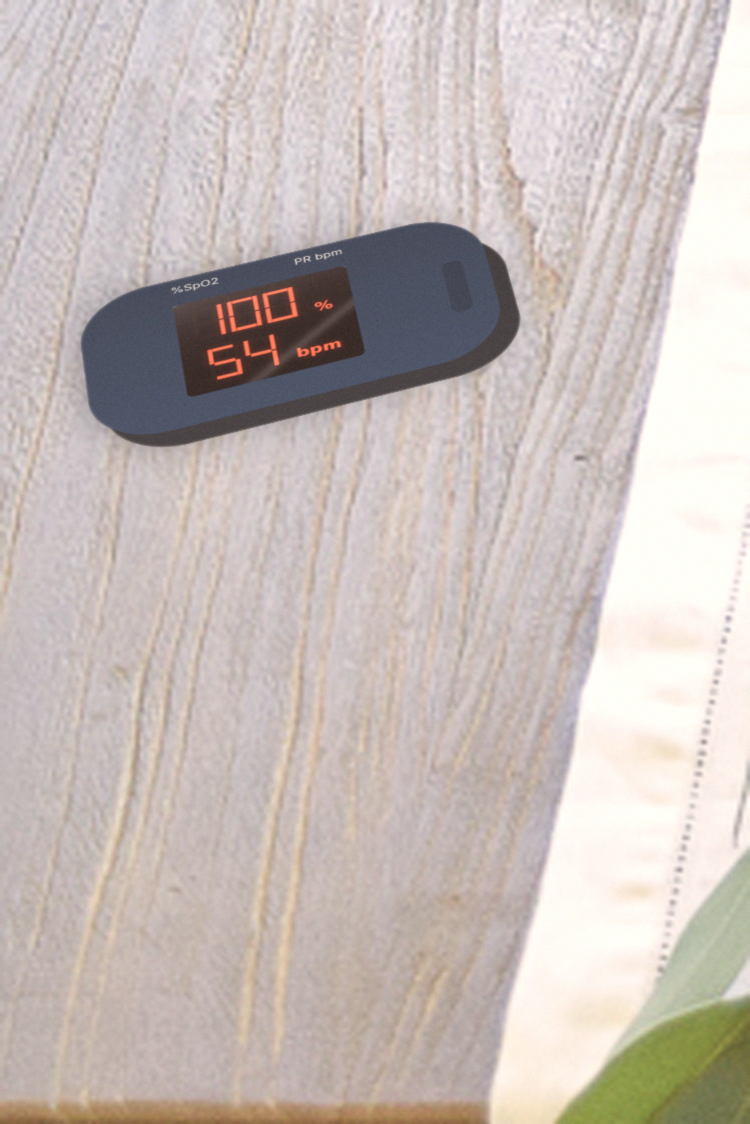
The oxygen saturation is 100 %
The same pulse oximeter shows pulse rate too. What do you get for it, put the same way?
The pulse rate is 54 bpm
